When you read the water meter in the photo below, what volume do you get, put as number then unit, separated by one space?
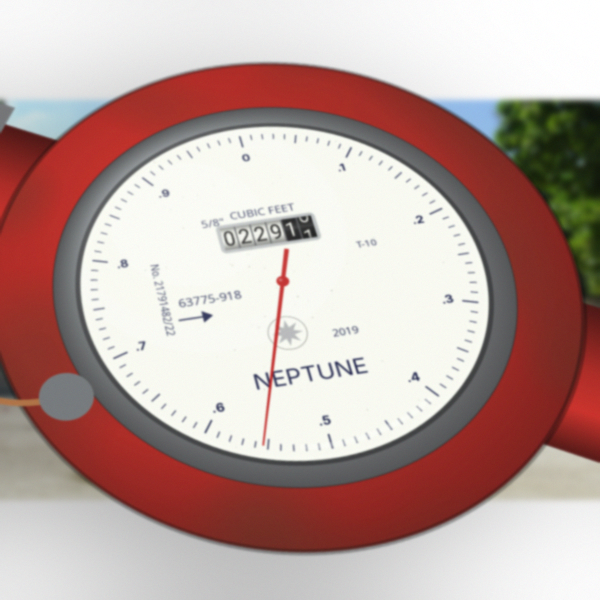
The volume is 22910.55 ft³
